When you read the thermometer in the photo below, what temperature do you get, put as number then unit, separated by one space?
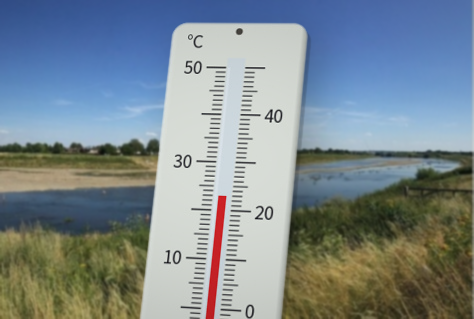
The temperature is 23 °C
